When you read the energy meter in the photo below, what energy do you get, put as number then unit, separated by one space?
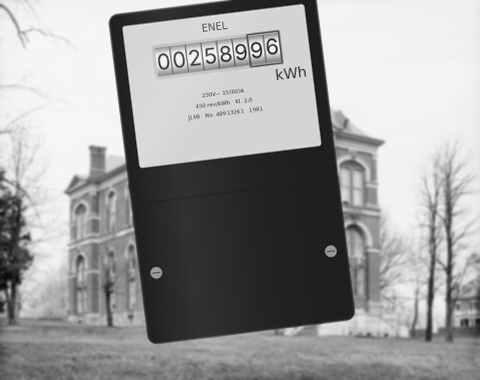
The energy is 2589.96 kWh
